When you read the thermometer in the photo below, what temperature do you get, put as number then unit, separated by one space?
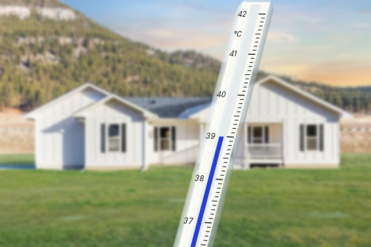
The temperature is 39 °C
